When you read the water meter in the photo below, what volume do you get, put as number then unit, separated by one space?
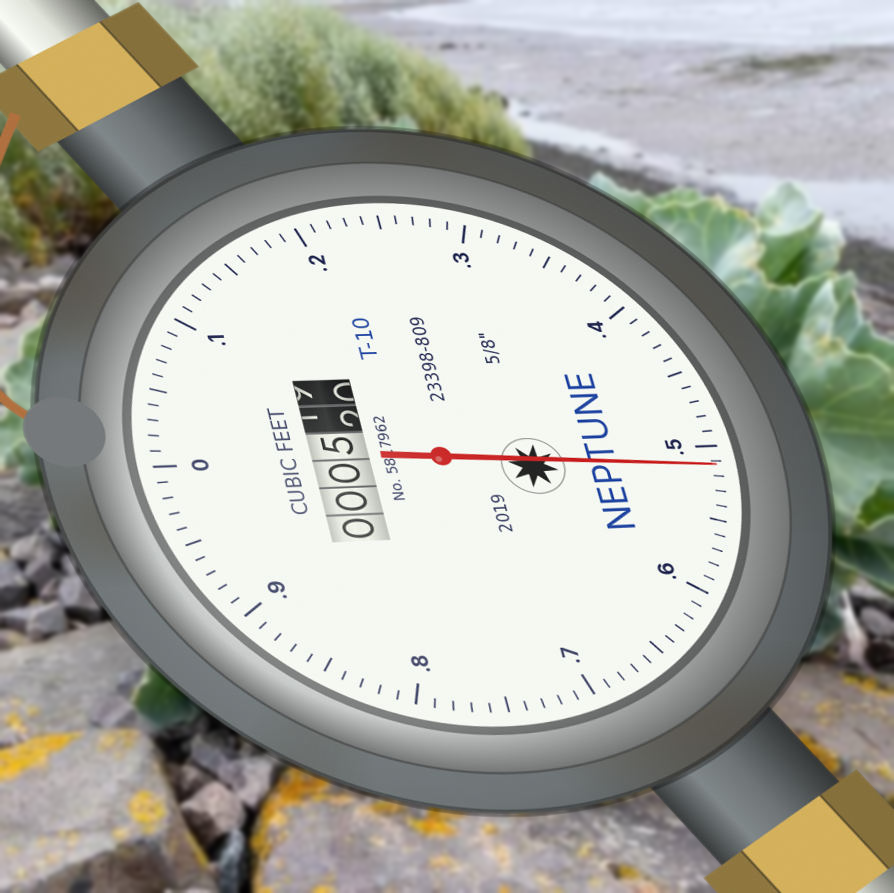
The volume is 519.51 ft³
